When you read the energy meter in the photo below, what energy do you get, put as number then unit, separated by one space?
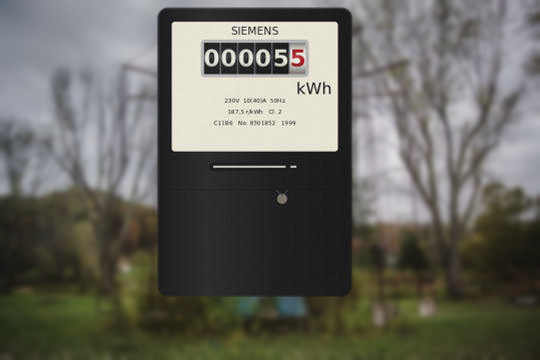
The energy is 5.5 kWh
